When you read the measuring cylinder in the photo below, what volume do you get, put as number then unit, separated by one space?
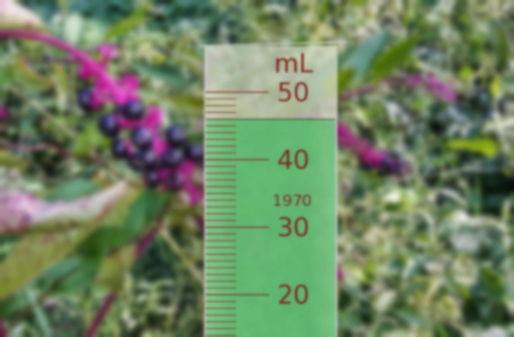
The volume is 46 mL
